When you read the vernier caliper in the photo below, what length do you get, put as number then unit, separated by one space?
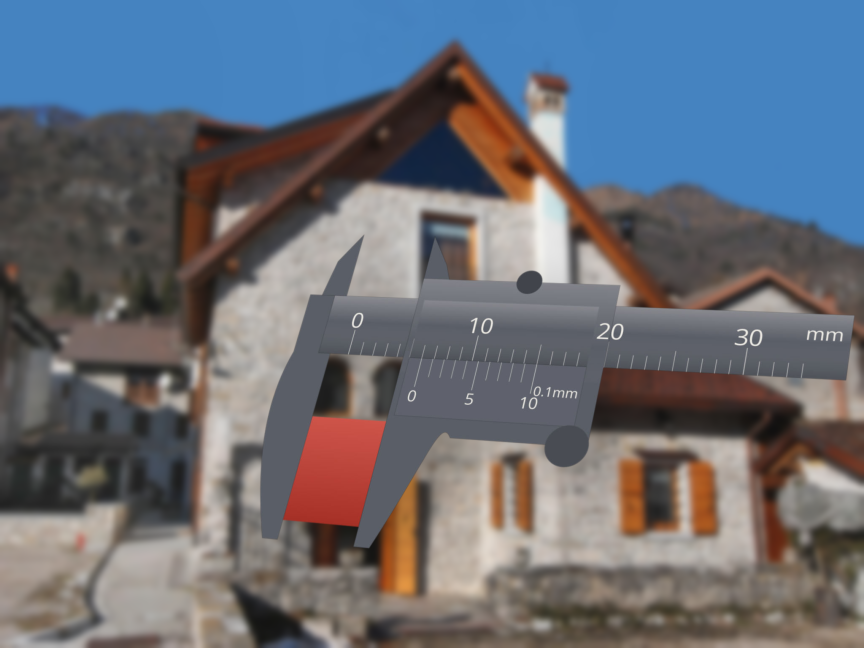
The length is 6.0 mm
